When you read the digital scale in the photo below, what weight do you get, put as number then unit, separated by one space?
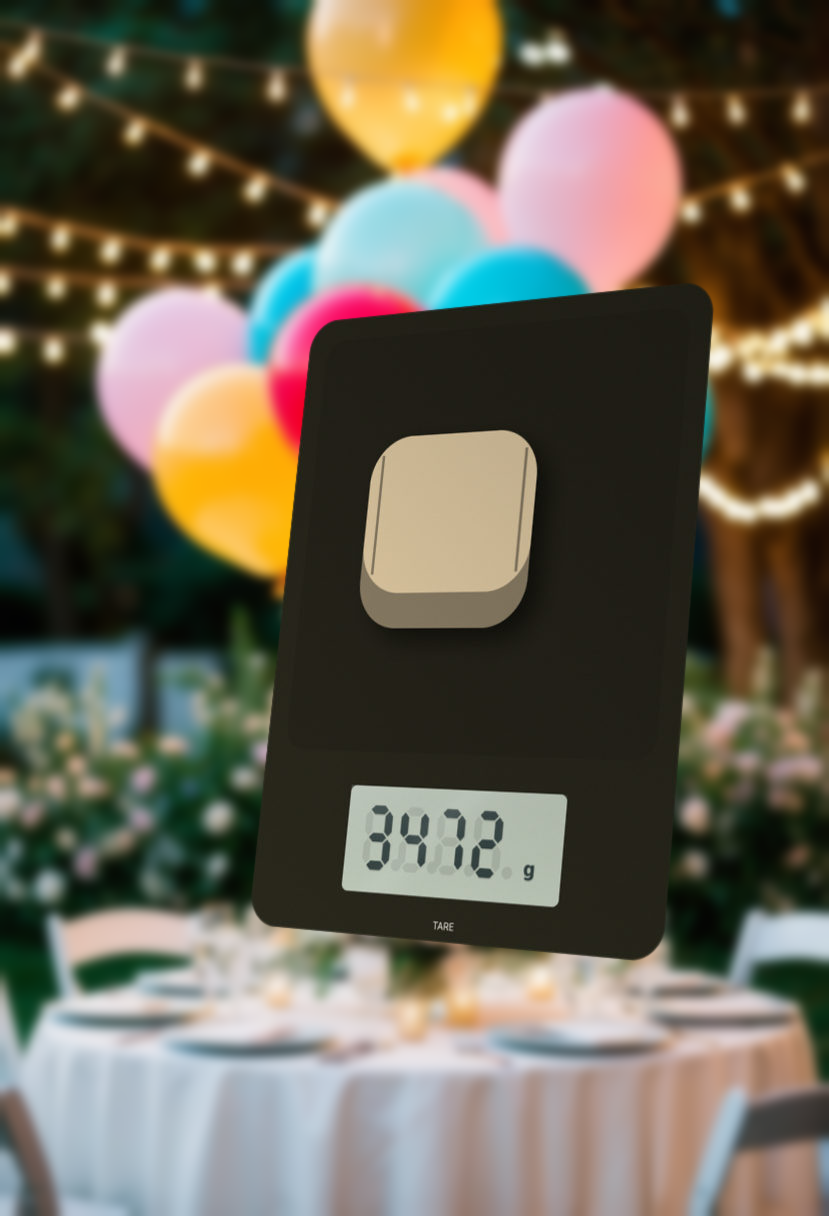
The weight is 3472 g
